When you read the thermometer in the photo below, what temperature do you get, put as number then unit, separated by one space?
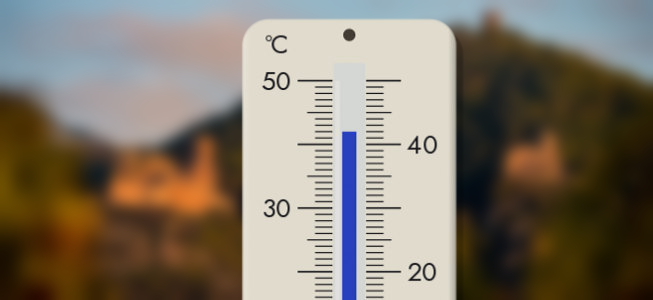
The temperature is 42 °C
